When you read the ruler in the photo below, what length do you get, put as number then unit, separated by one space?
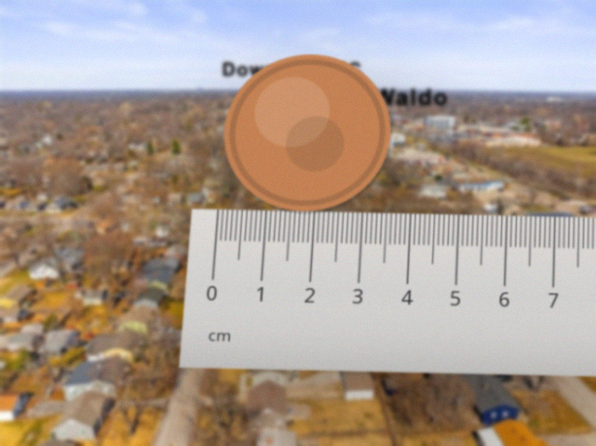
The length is 3.5 cm
